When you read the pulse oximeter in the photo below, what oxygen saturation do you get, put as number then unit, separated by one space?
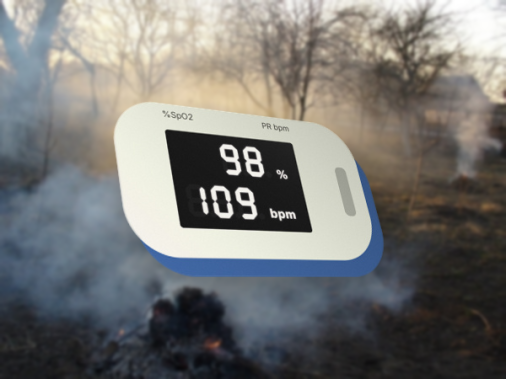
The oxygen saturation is 98 %
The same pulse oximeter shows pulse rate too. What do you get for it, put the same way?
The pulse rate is 109 bpm
